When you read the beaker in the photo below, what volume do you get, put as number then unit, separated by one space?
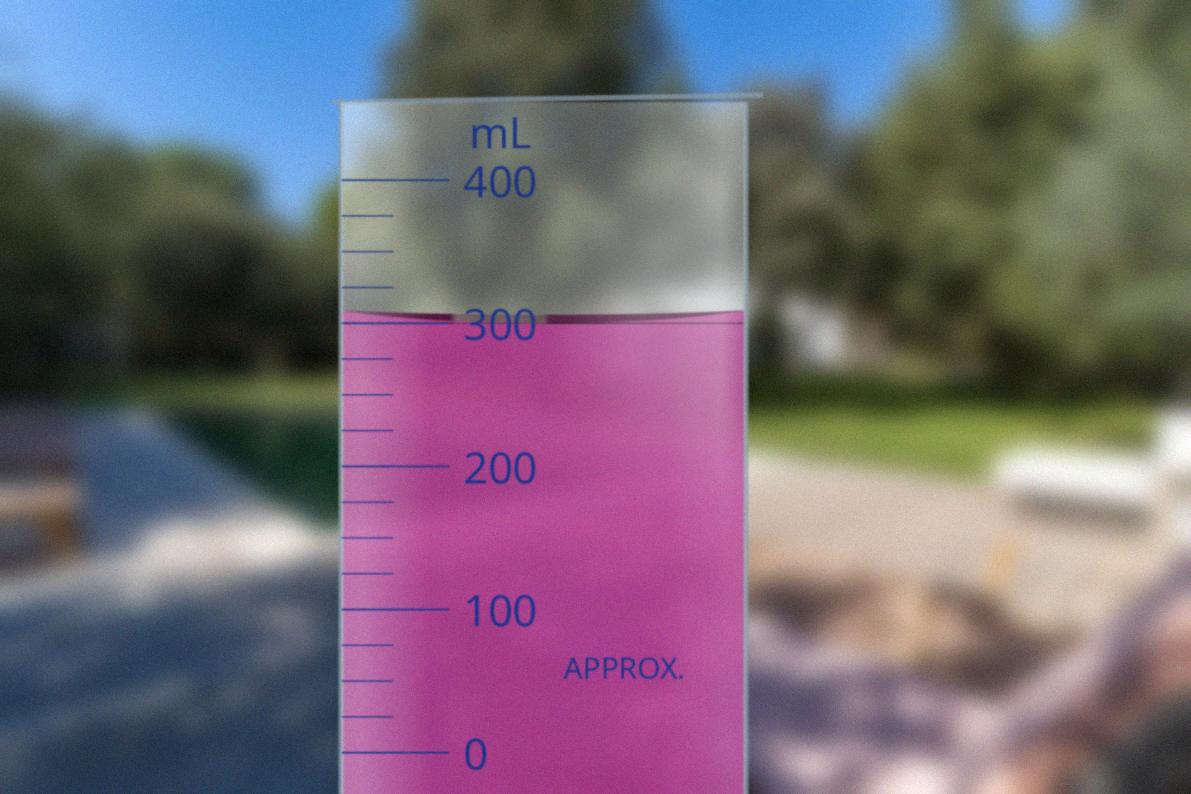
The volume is 300 mL
